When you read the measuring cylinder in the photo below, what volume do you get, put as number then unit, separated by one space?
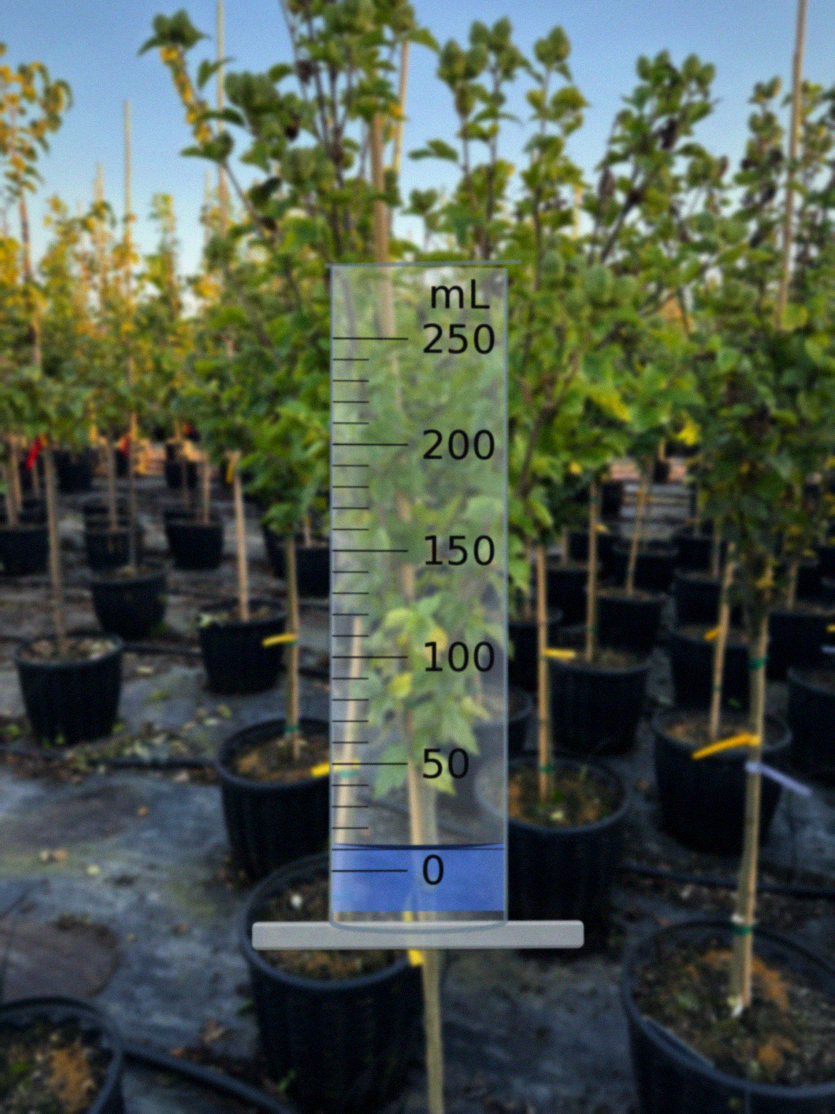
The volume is 10 mL
